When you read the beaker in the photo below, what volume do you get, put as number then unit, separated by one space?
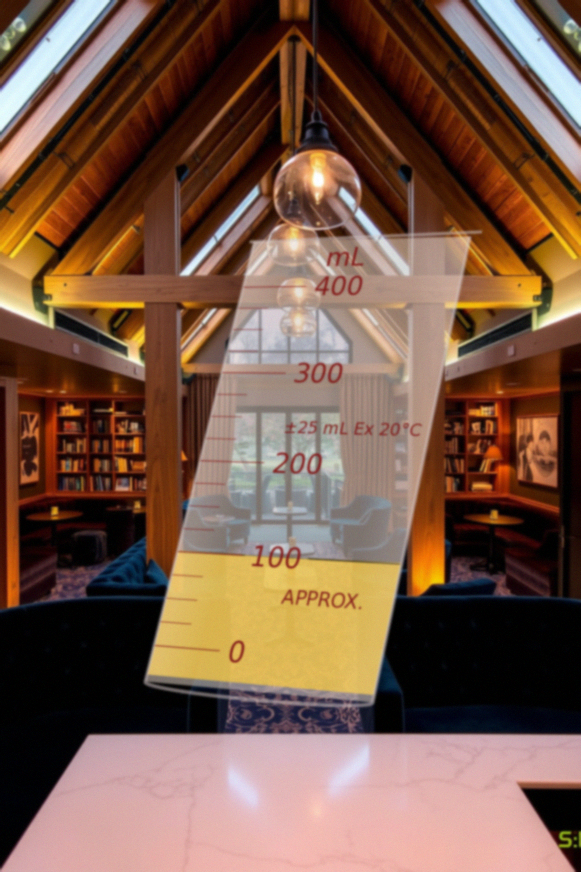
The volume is 100 mL
